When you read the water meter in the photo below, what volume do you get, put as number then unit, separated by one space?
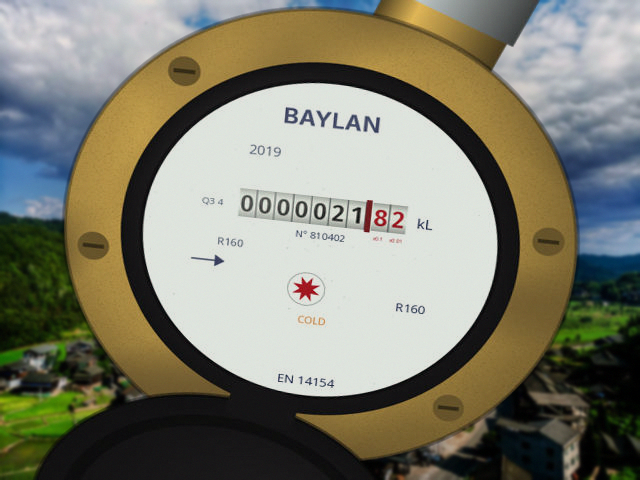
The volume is 21.82 kL
